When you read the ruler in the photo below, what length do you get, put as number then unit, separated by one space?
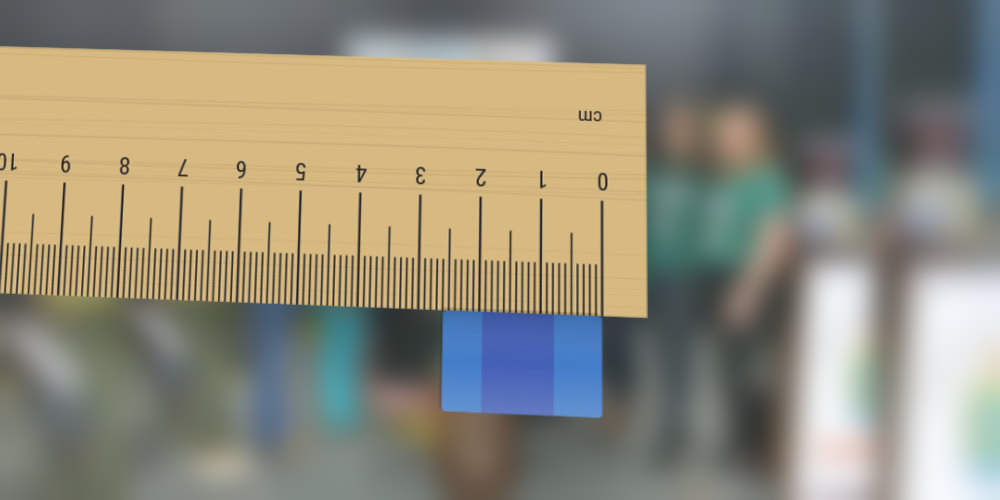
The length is 2.6 cm
